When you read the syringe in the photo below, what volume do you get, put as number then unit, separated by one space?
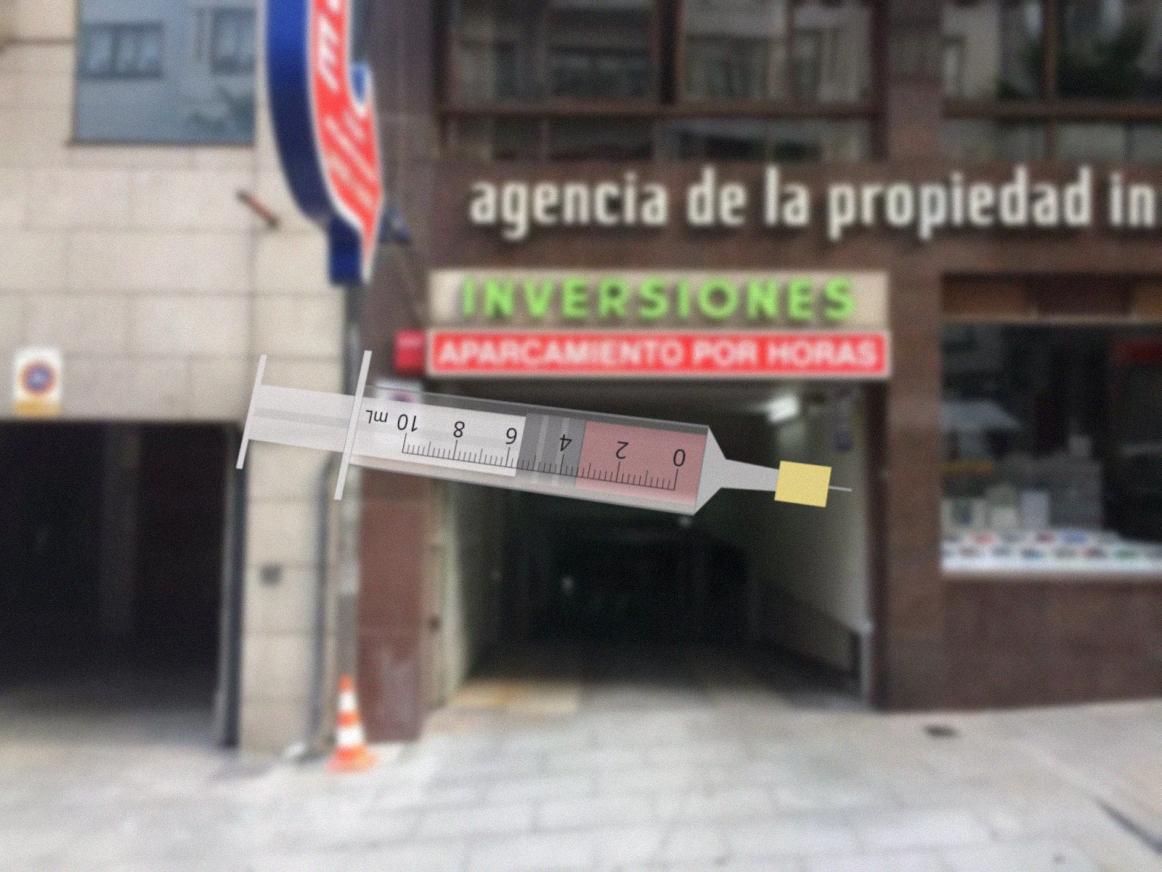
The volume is 3.4 mL
